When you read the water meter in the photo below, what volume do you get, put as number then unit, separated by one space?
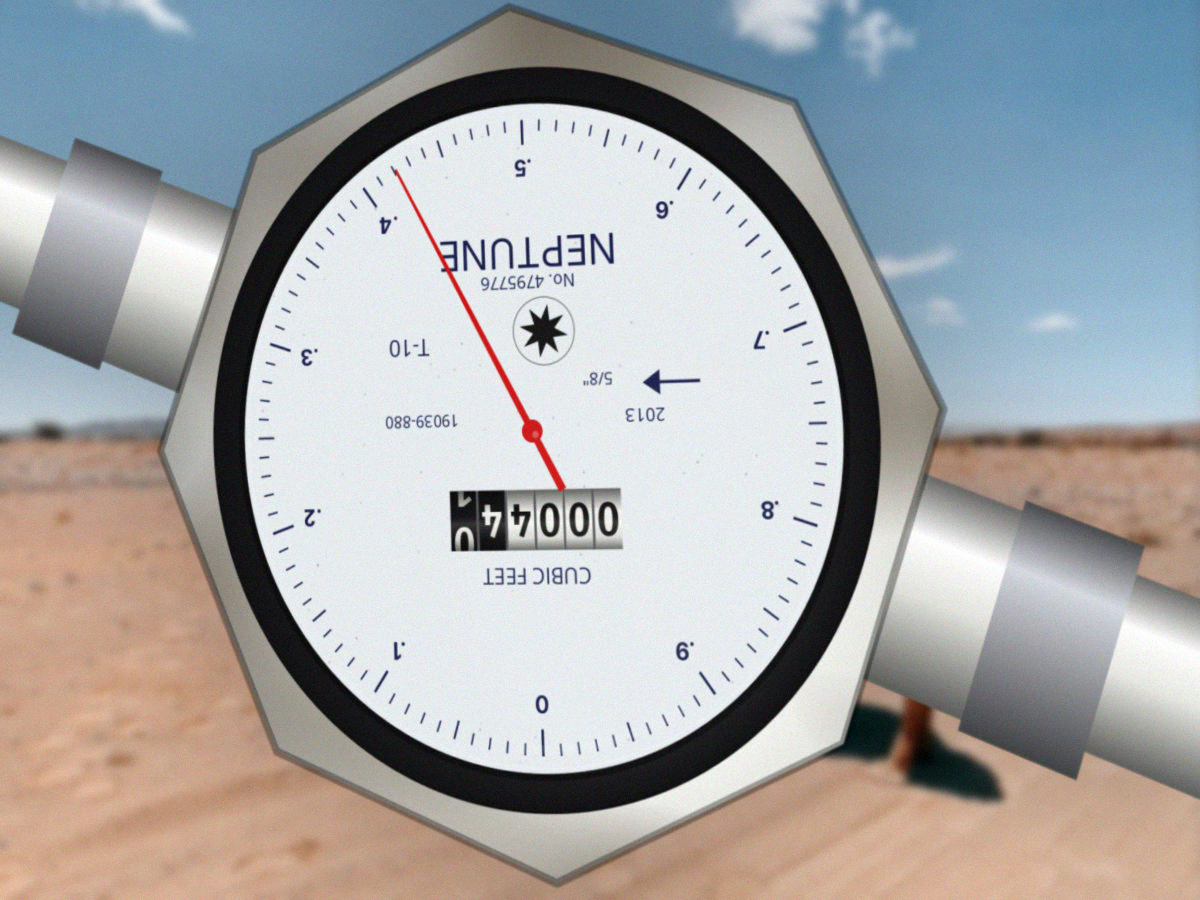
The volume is 440.42 ft³
